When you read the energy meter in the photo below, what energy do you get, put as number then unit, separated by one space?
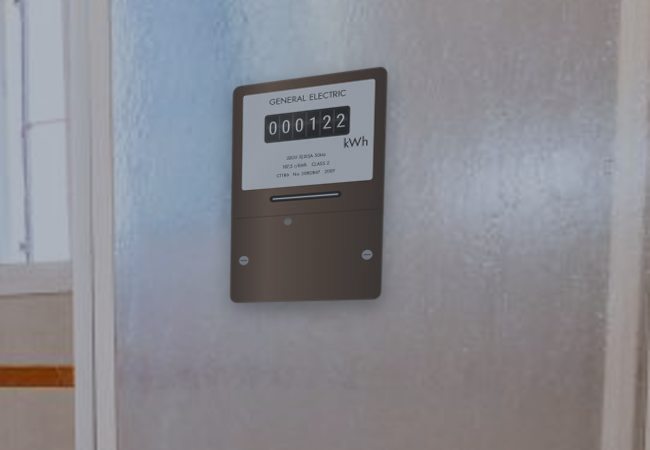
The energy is 122 kWh
